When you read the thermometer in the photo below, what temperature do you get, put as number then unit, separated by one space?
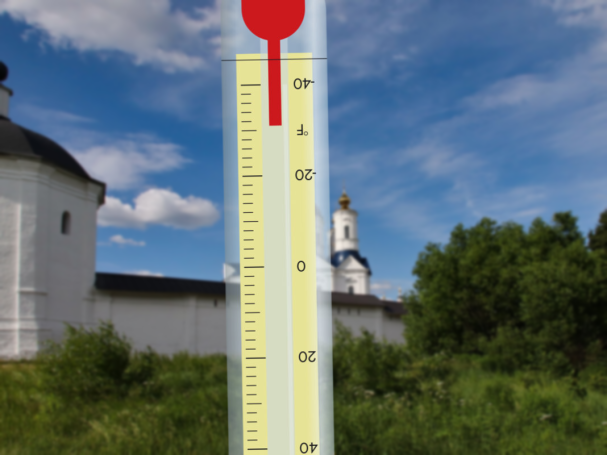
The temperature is -31 °F
